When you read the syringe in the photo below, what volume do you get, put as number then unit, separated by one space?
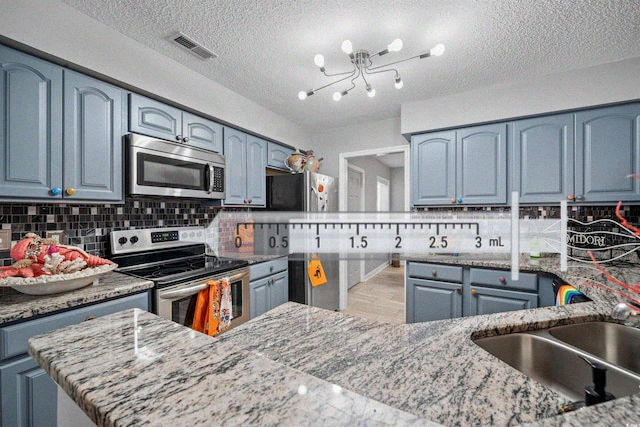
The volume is 0.2 mL
